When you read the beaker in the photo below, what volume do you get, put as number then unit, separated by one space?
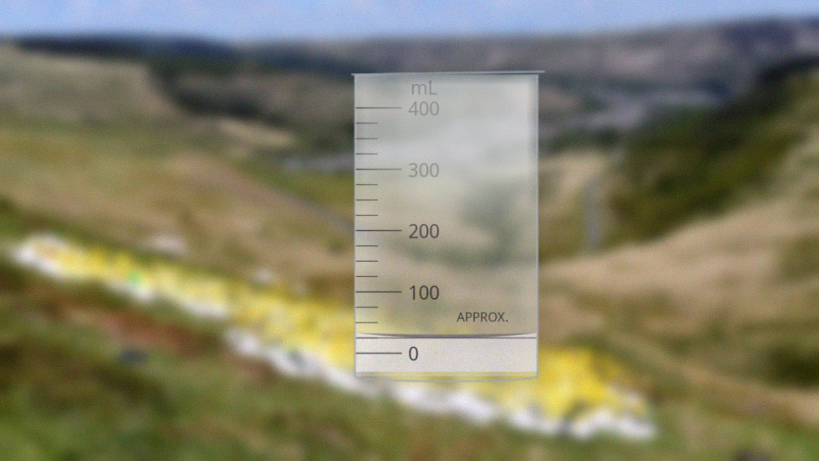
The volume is 25 mL
